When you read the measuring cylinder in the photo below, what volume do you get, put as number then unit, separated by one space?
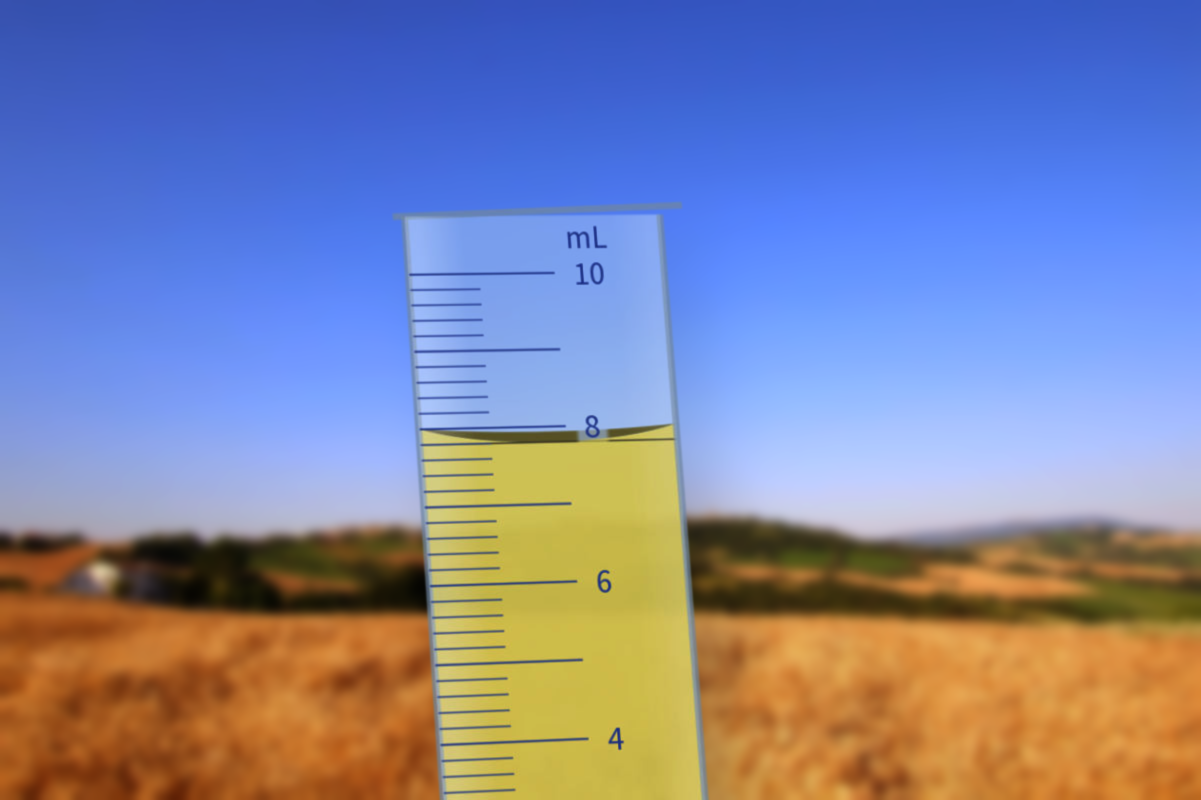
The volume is 7.8 mL
